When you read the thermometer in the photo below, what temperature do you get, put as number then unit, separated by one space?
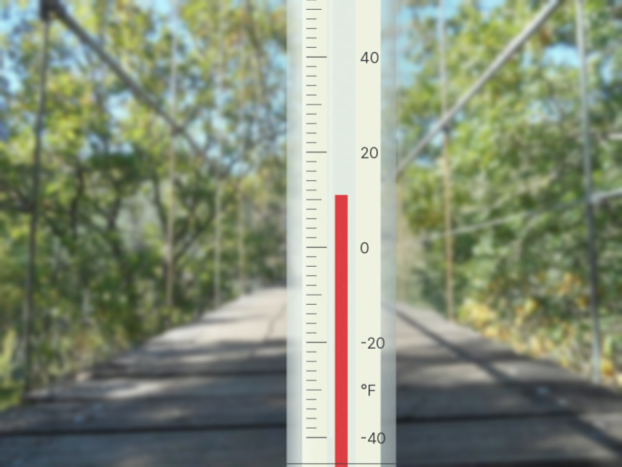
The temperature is 11 °F
